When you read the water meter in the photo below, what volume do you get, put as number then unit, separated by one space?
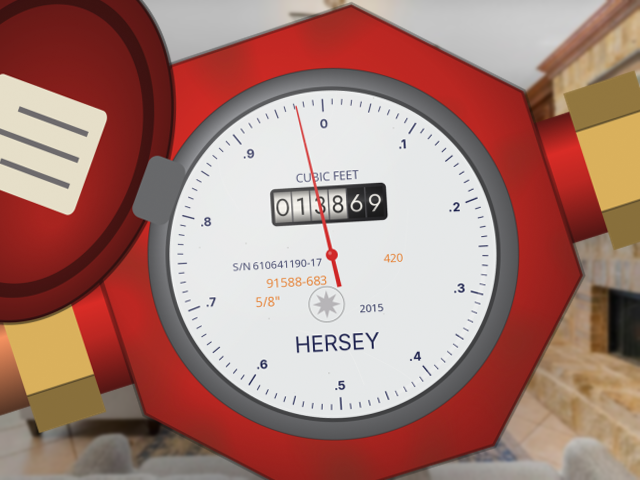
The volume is 13868.97 ft³
